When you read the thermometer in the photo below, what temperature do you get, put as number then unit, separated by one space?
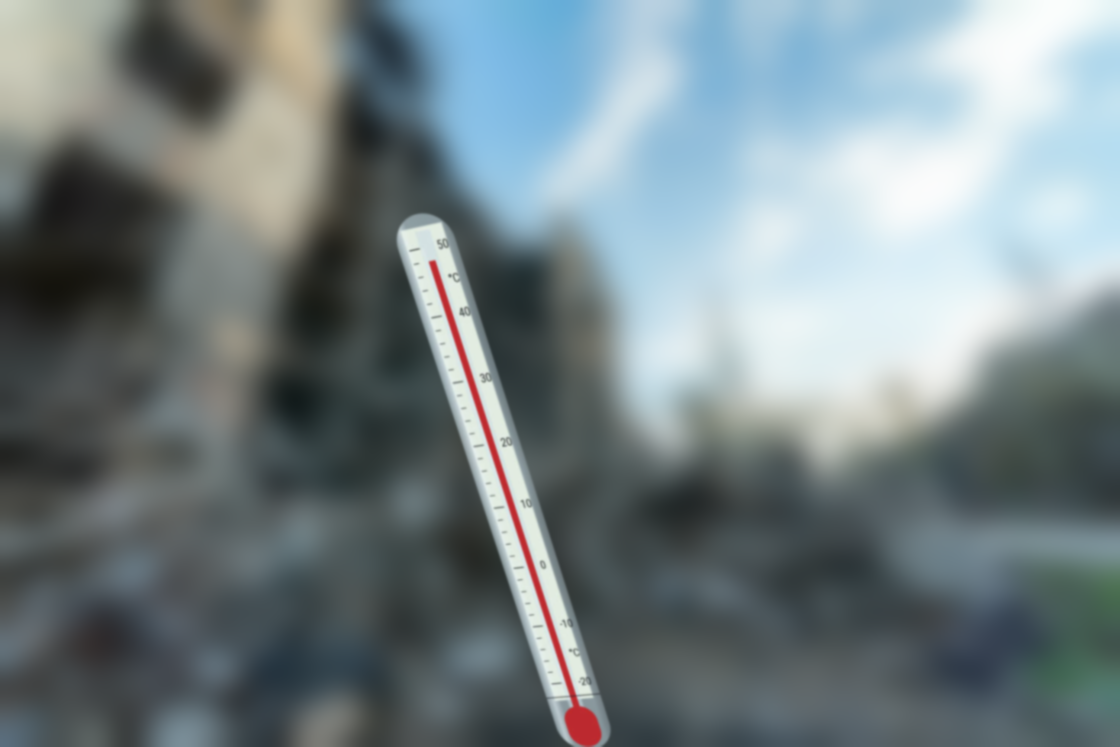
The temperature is 48 °C
